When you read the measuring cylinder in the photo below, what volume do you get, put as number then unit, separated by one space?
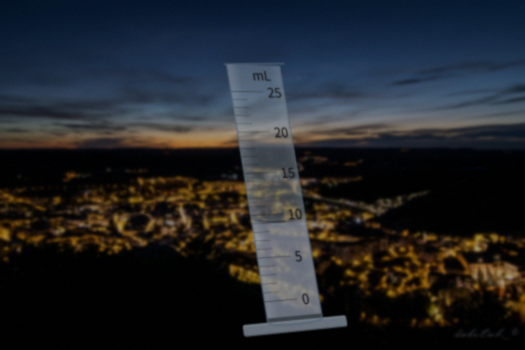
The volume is 9 mL
